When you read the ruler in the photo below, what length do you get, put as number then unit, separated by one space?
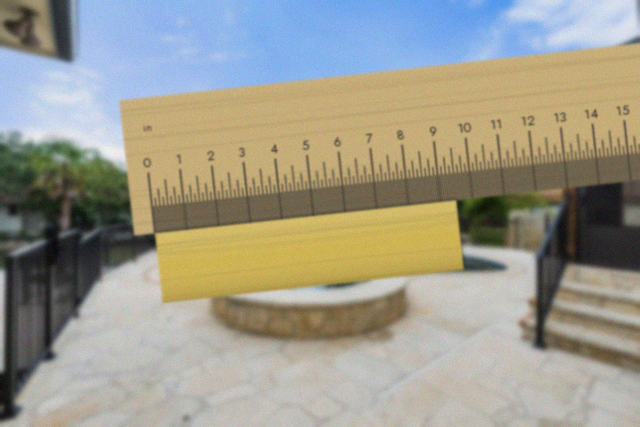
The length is 9.5 in
